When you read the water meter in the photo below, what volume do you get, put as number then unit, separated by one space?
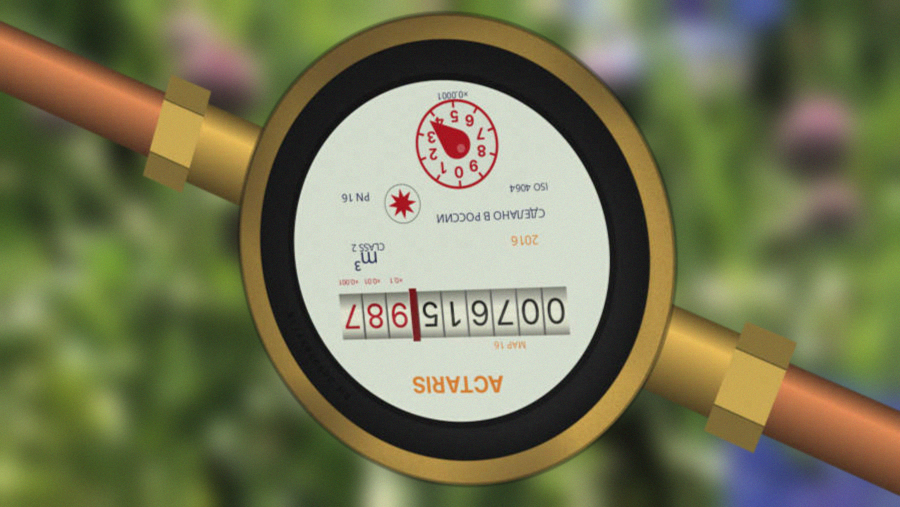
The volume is 7615.9873 m³
